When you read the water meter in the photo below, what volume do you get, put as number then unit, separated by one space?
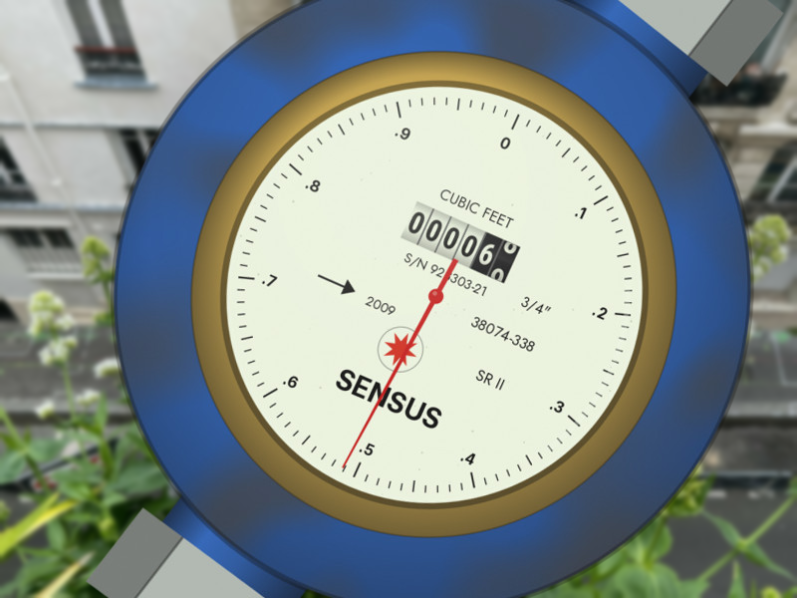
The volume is 68.51 ft³
